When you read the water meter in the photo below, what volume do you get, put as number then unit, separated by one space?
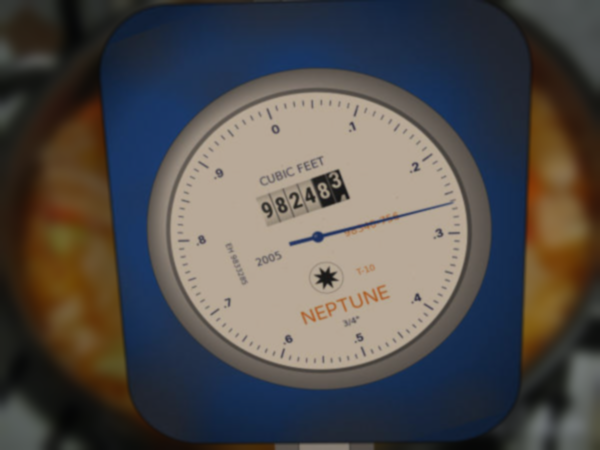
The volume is 982483.26 ft³
